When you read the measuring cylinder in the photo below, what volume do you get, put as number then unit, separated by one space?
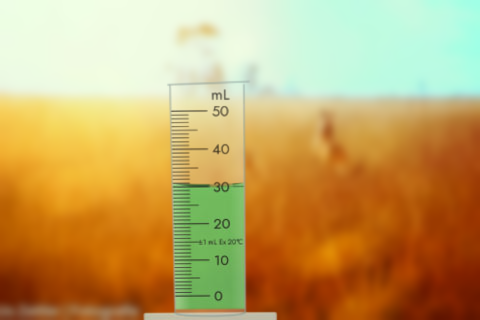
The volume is 30 mL
